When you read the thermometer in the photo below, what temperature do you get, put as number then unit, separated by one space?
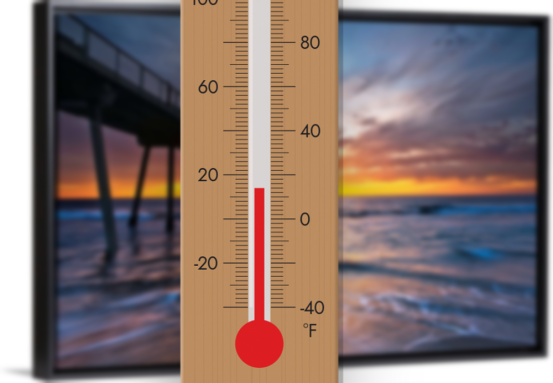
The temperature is 14 °F
